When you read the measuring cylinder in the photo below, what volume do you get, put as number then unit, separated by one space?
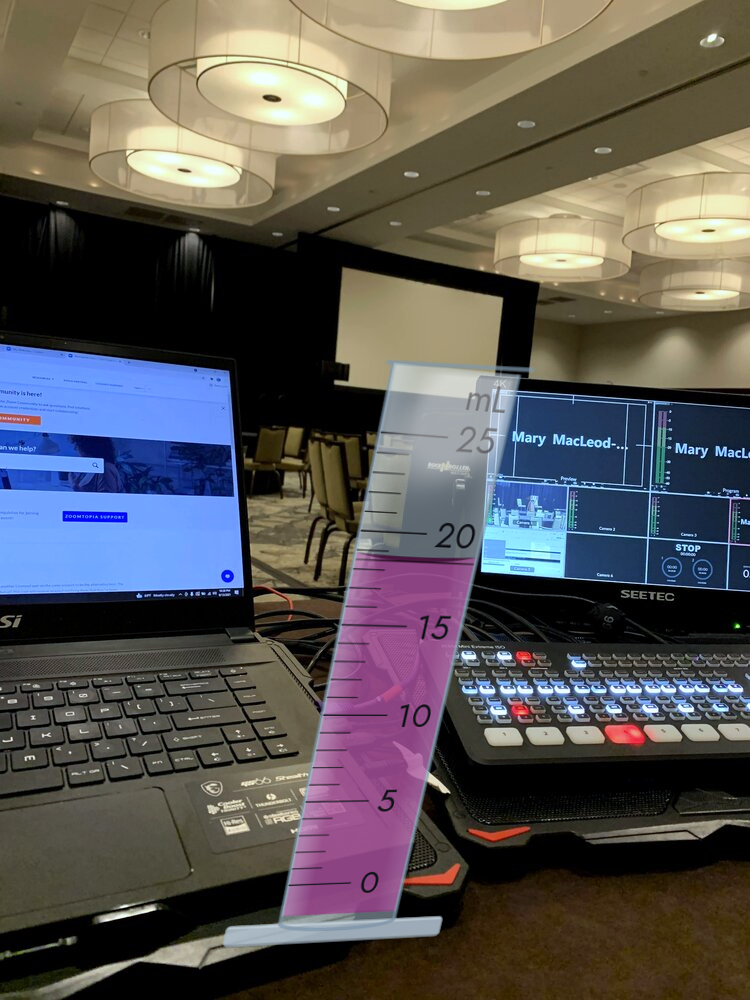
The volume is 18.5 mL
